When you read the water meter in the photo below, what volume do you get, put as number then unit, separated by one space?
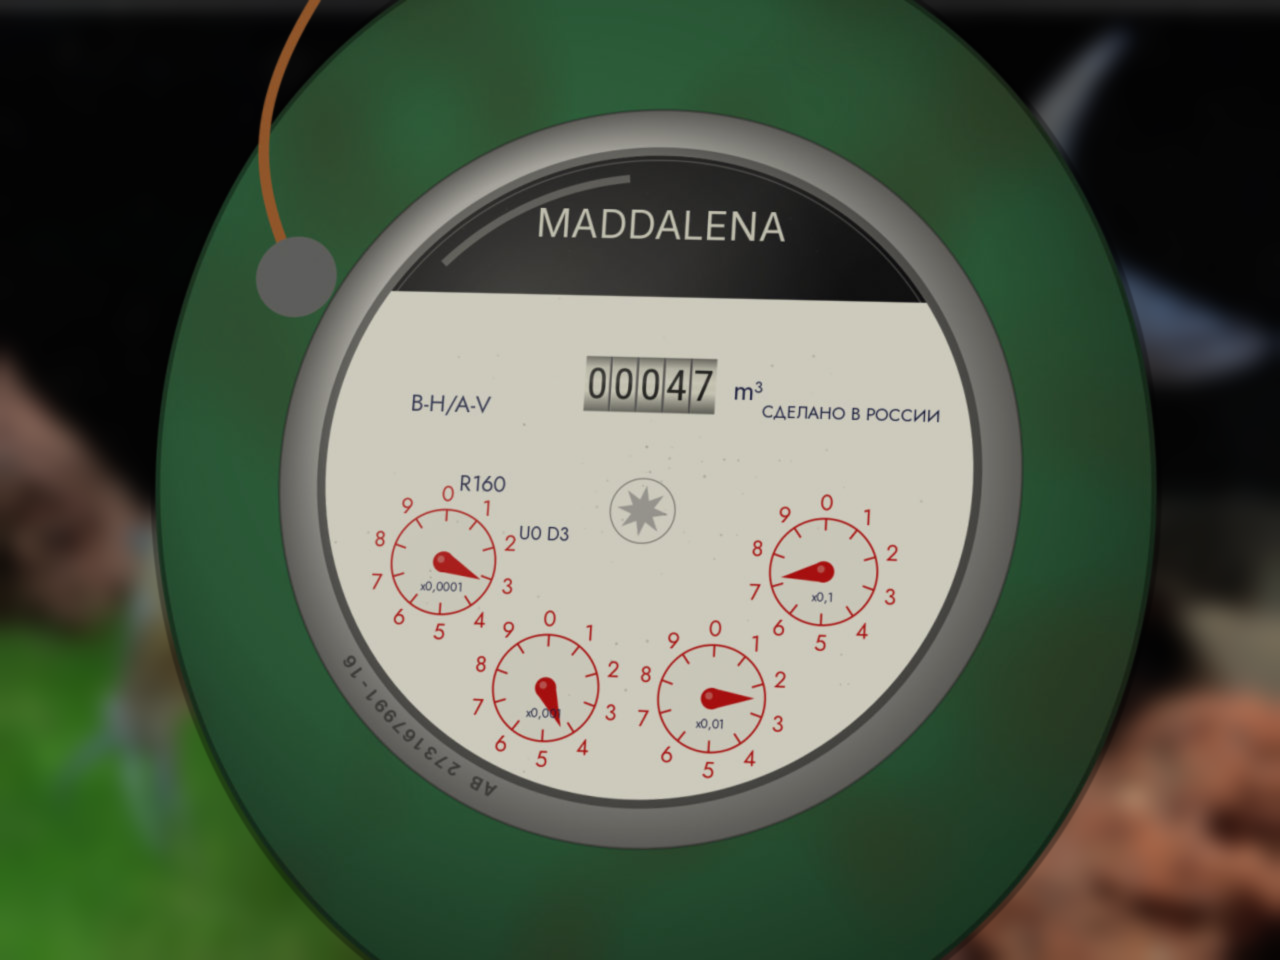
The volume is 47.7243 m³
